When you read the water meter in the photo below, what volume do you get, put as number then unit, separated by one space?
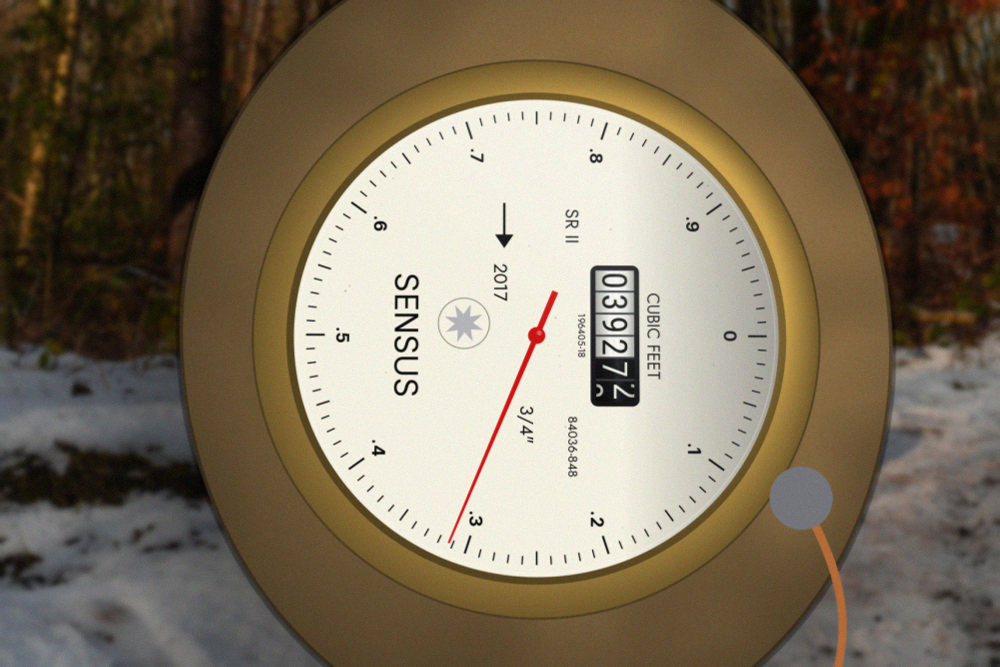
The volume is 39272.31 ft³
